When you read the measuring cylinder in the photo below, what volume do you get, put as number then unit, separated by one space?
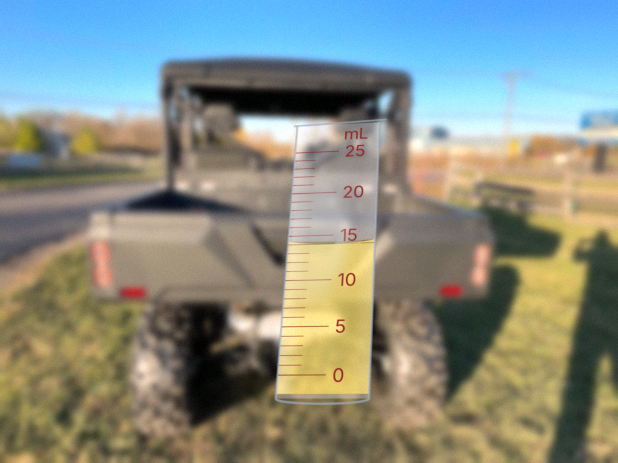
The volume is 14 mL
